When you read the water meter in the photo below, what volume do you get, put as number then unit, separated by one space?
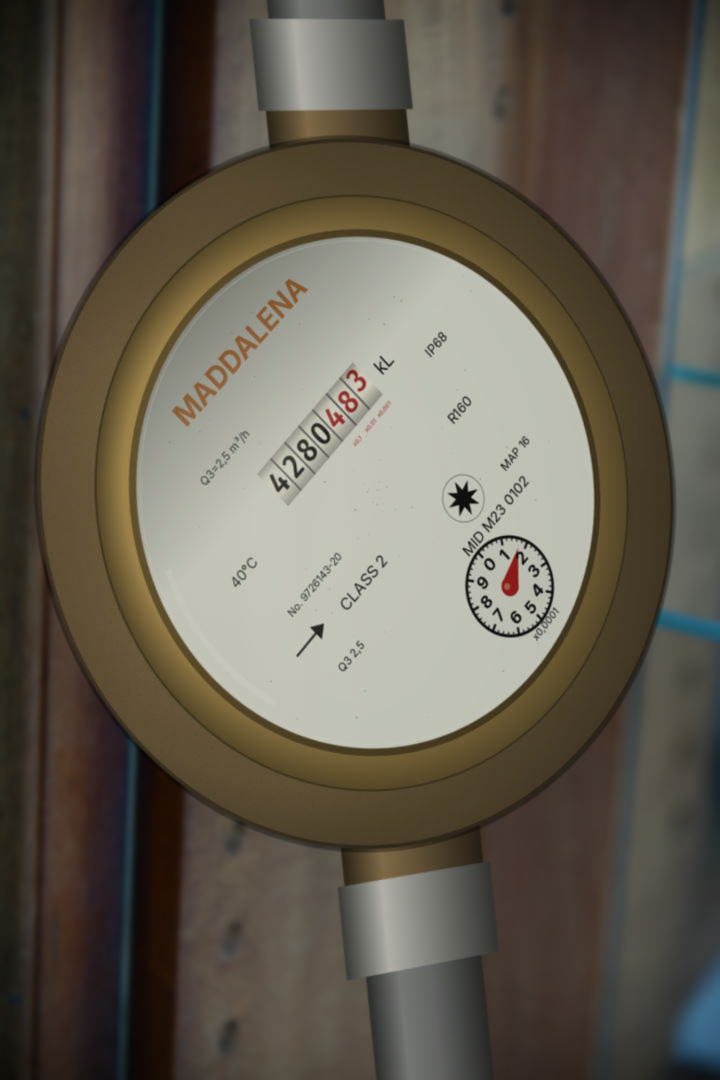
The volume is 4280.4831 kL
